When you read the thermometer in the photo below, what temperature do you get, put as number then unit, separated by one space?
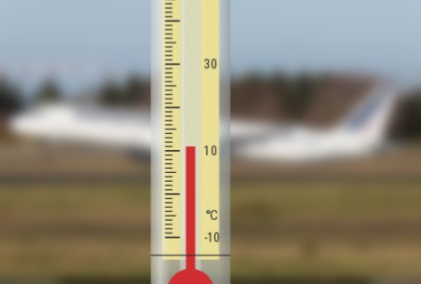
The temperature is 11 °C
